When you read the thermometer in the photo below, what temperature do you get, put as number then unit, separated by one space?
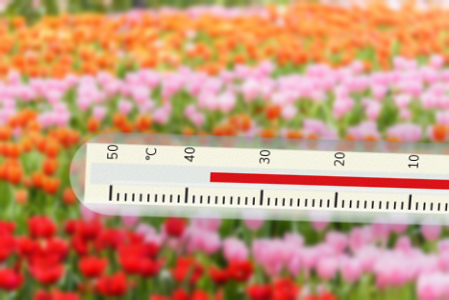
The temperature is 37 °C
